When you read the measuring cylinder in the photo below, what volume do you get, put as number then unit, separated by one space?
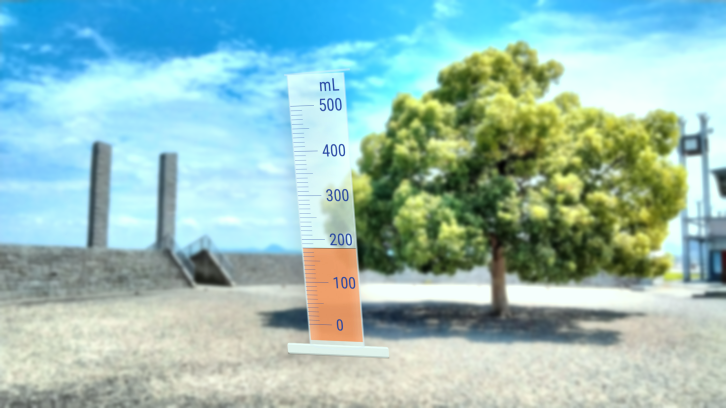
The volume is 180 mL
